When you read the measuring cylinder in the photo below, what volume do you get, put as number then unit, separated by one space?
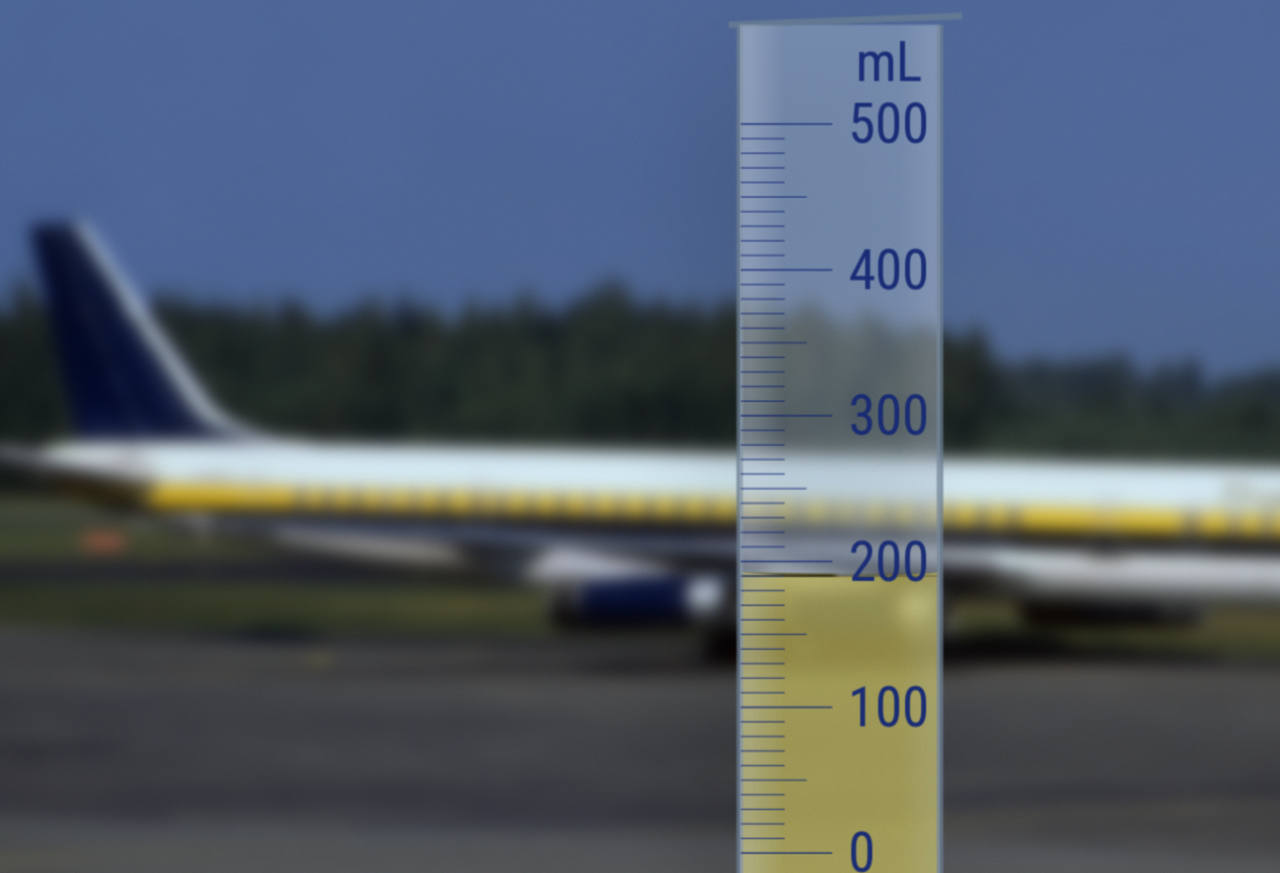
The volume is 190 mL
